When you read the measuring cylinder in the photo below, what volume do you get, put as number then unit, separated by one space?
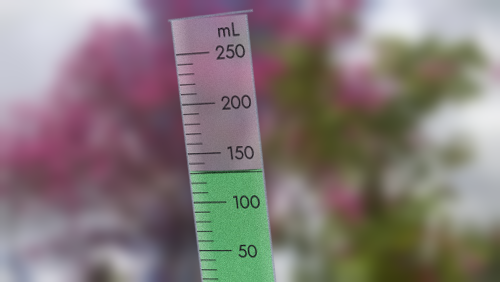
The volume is 130 mL
